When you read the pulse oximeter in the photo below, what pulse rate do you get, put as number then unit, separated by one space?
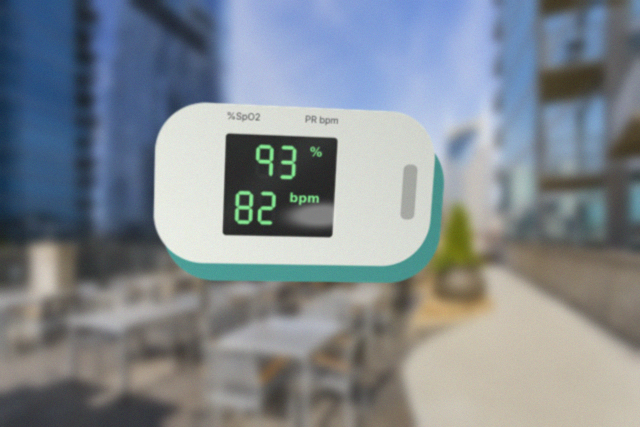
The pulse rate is 82 bpm
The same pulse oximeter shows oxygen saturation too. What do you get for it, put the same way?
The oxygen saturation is 93 %
